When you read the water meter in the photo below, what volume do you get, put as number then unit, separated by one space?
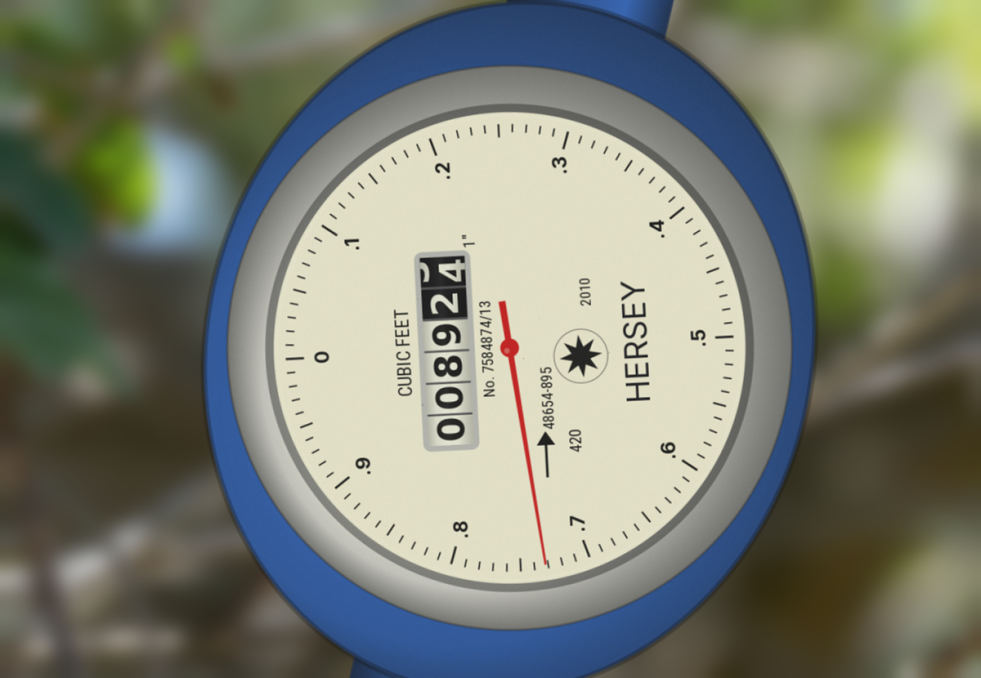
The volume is 8923.73 ft³
